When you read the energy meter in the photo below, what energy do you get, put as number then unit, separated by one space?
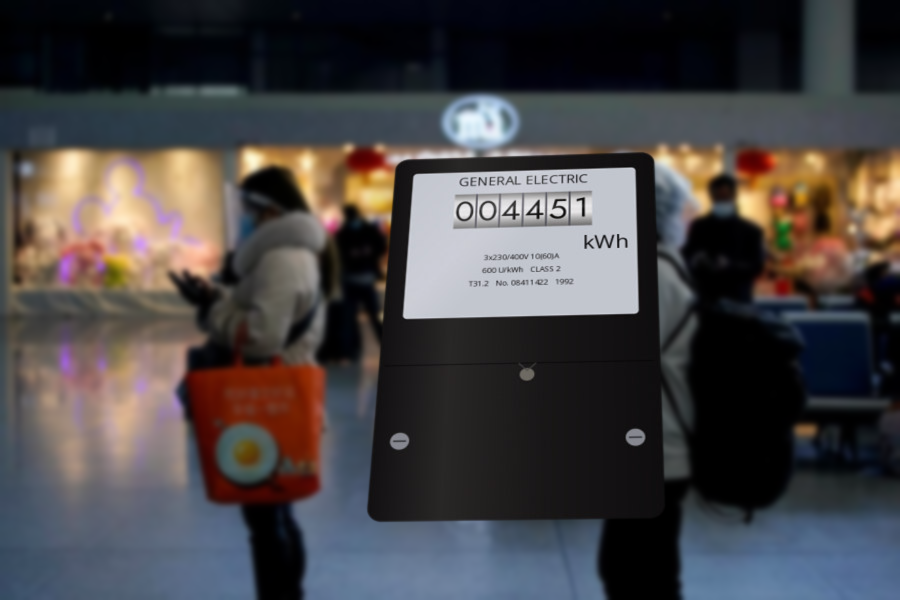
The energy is 4451 kWh
